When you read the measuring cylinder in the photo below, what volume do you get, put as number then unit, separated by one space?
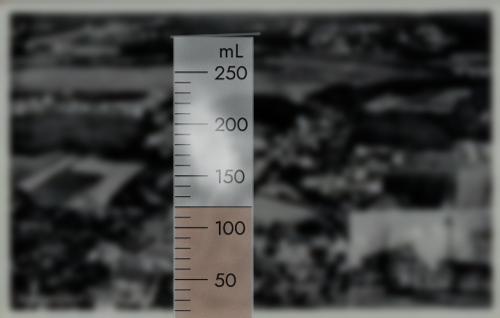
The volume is 120 mL
